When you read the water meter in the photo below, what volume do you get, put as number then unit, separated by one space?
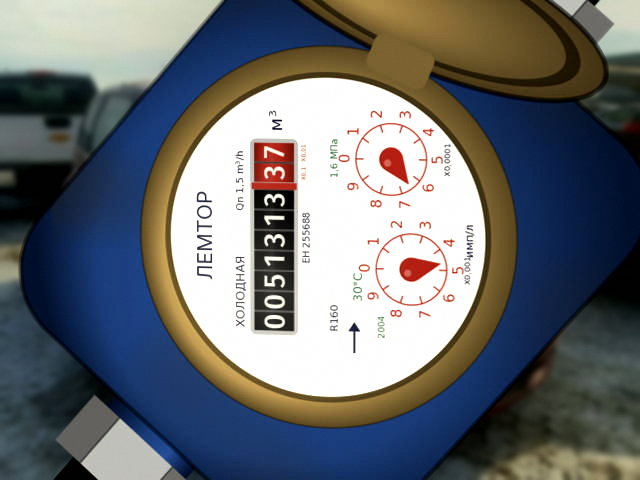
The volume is 51313.3746 m³
